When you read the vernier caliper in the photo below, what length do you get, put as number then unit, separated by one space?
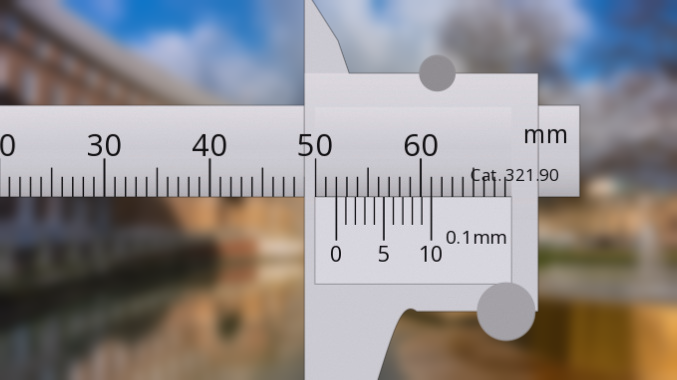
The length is 52.0 mm
